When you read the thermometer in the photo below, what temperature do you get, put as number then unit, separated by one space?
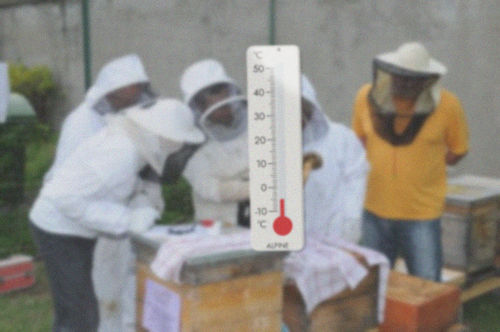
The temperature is -5 °C
